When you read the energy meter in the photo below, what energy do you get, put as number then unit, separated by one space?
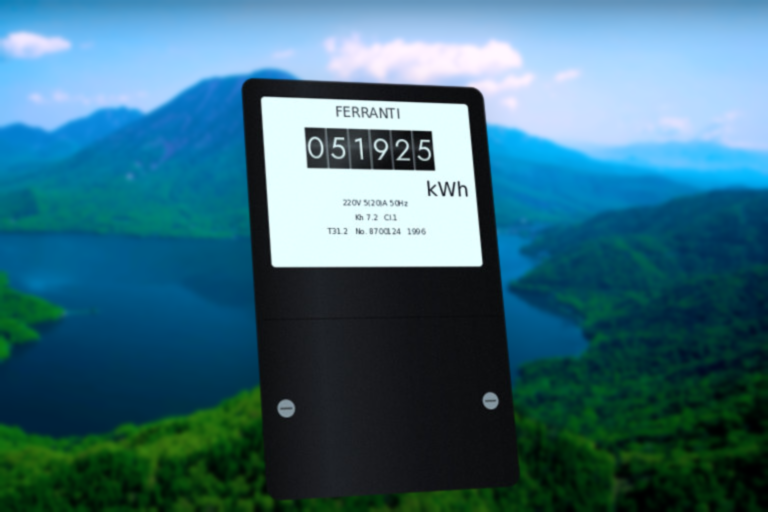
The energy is 51925 kWh
